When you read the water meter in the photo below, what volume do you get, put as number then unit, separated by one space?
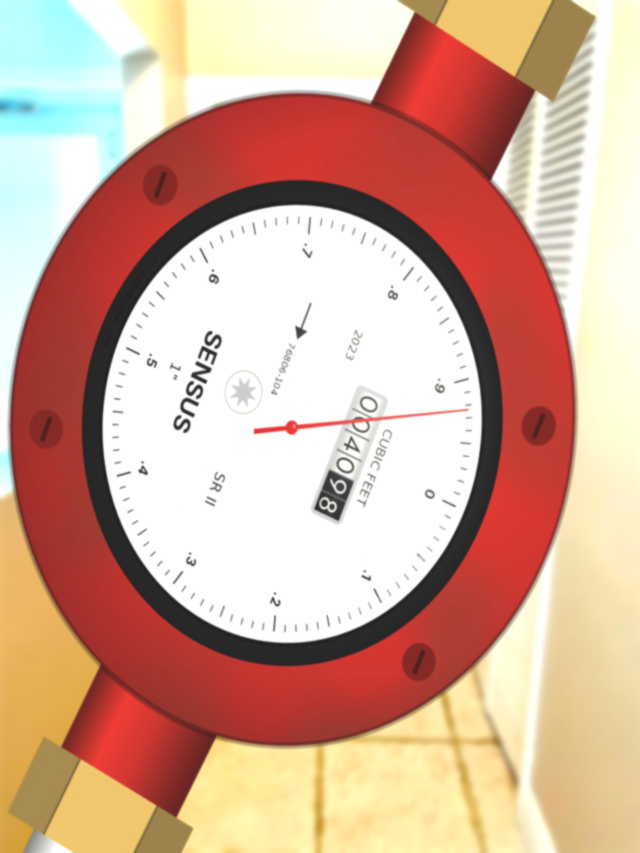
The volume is 4097.92 ft³
